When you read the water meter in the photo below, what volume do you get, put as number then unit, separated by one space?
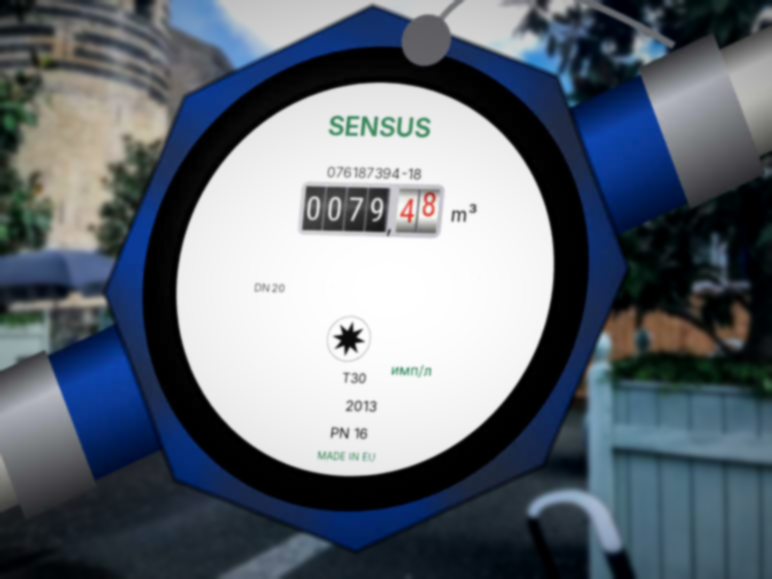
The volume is 79.48 m³
